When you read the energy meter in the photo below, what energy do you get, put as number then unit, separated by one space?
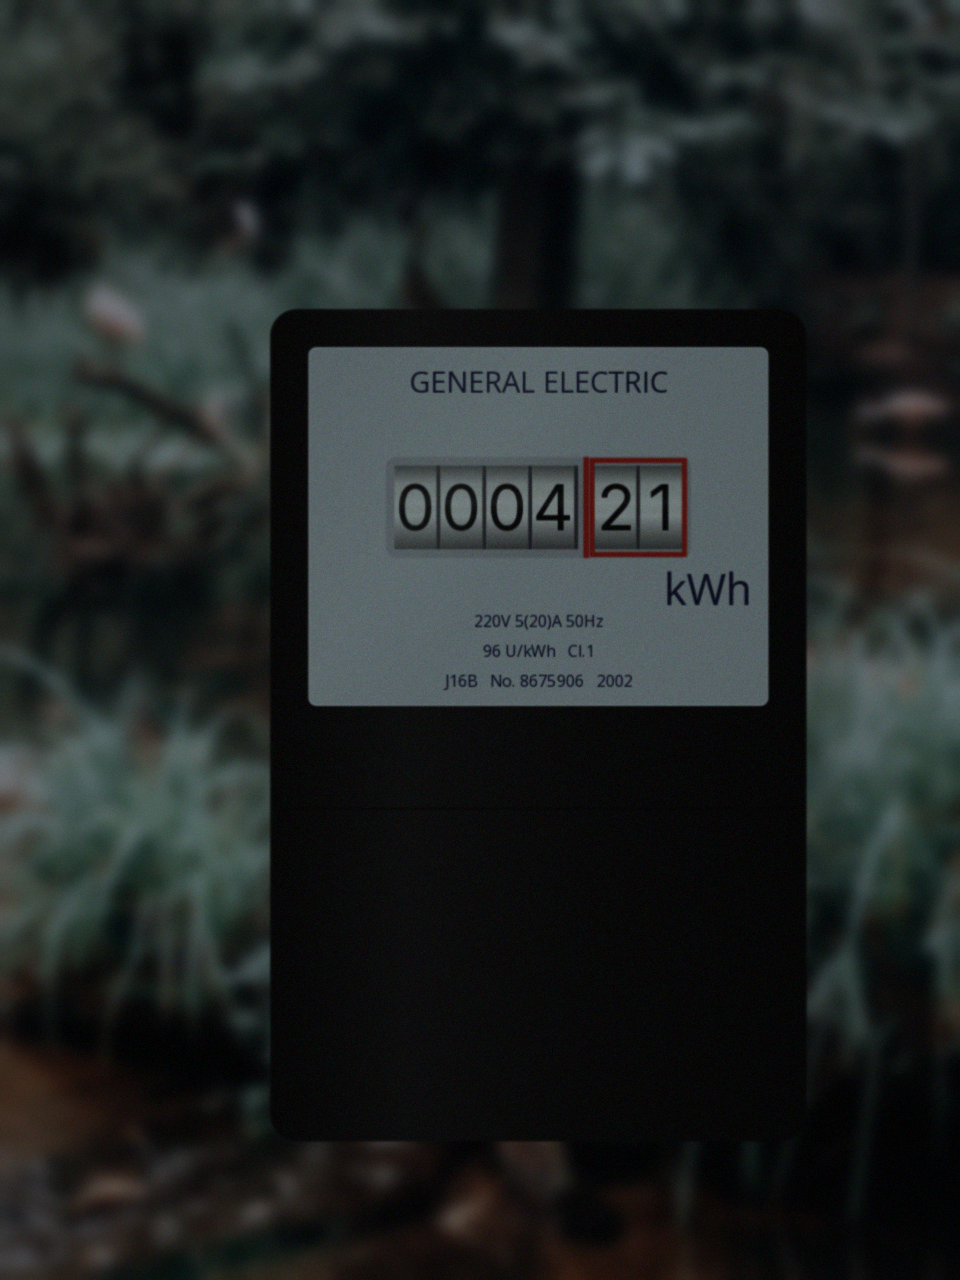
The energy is 4.21 kWh
